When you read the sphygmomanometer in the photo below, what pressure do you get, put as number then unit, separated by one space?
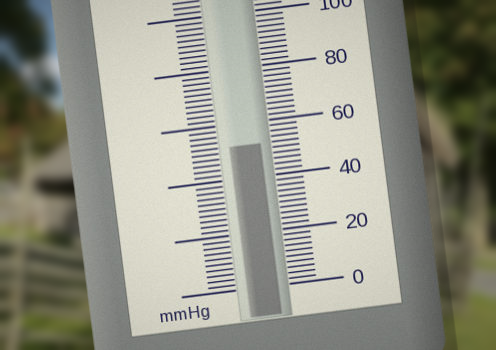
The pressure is 52 mmHg
